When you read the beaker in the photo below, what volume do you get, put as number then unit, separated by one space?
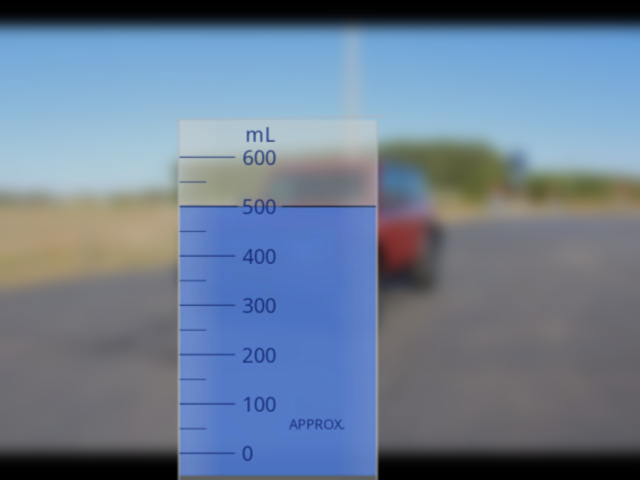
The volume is 500 mL
